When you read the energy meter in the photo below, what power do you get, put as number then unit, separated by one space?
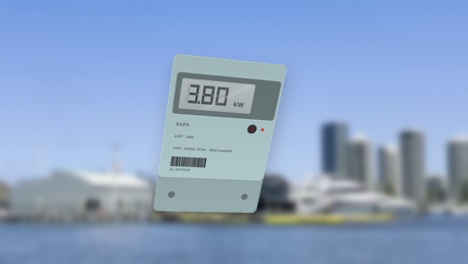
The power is 3.80 kW
